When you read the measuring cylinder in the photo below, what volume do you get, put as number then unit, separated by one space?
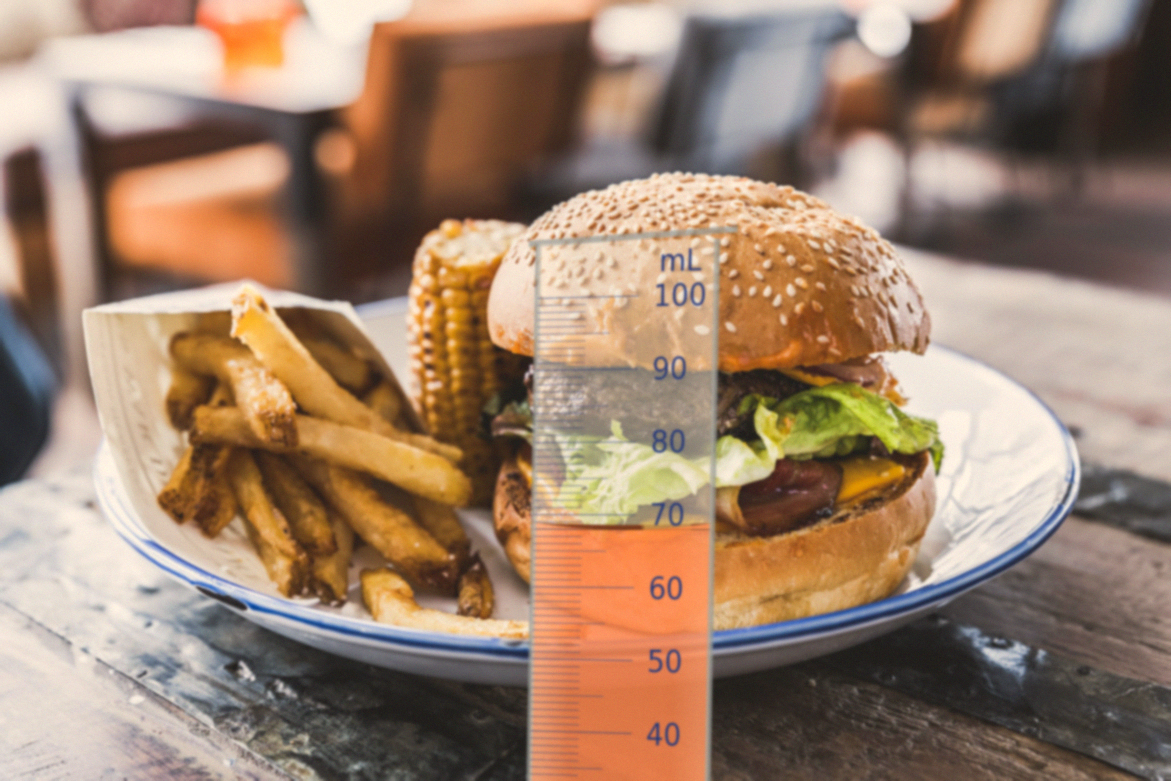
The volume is 68 mL
